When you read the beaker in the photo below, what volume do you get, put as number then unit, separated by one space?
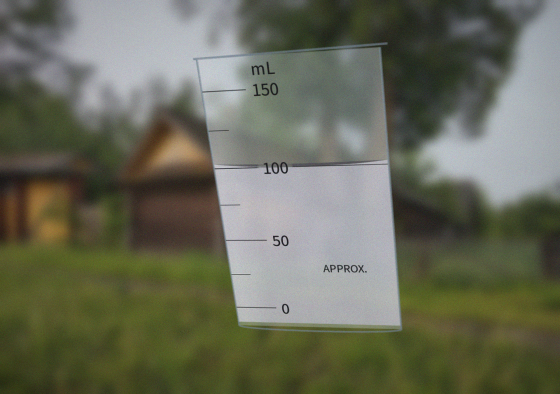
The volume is 100 mL
